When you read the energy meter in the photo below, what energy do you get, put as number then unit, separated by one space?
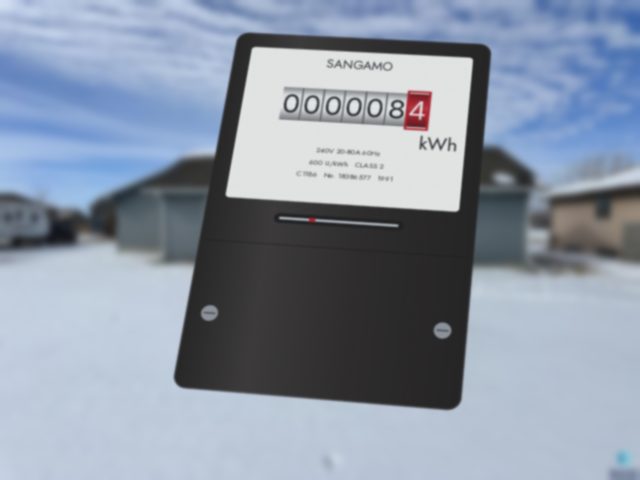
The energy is 8.4 kWh
